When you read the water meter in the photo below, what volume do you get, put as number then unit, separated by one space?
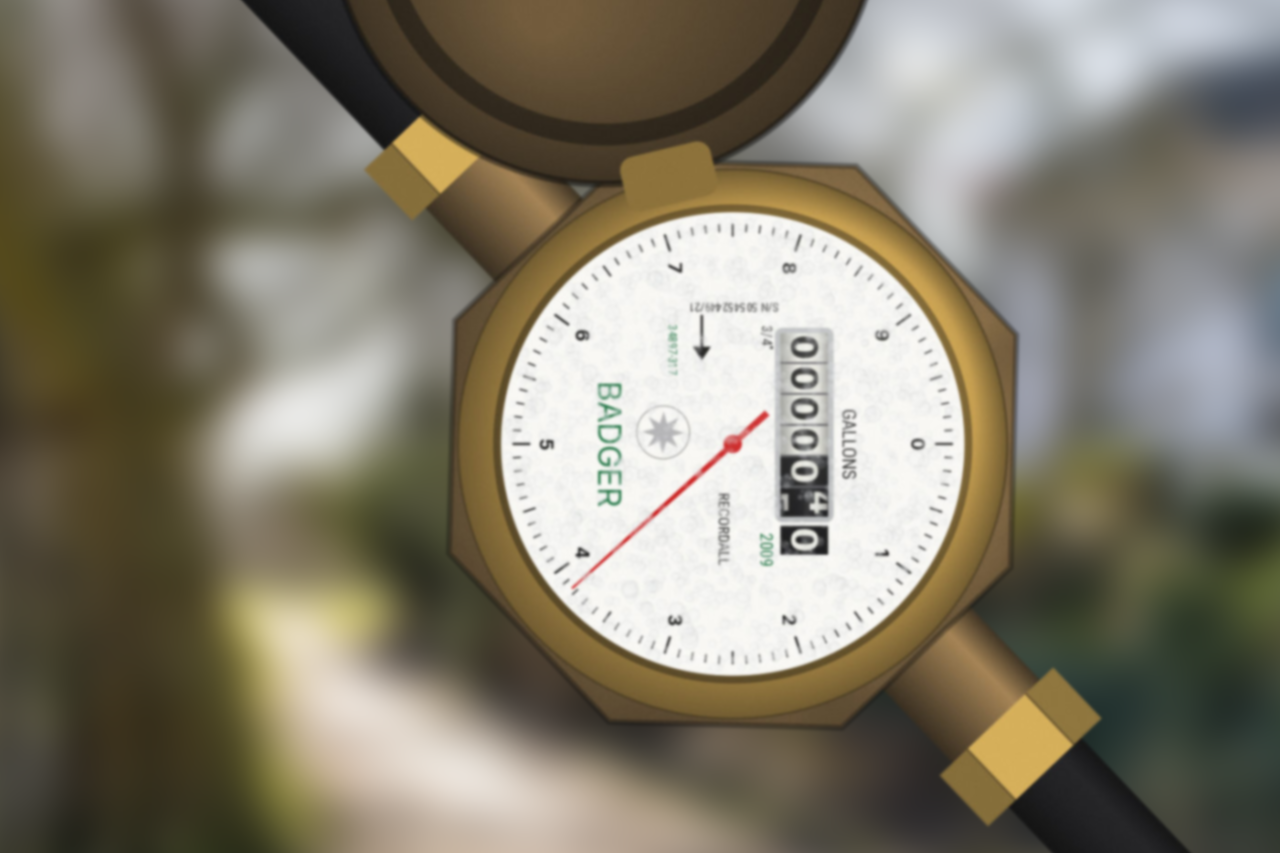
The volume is 43.8 gal
